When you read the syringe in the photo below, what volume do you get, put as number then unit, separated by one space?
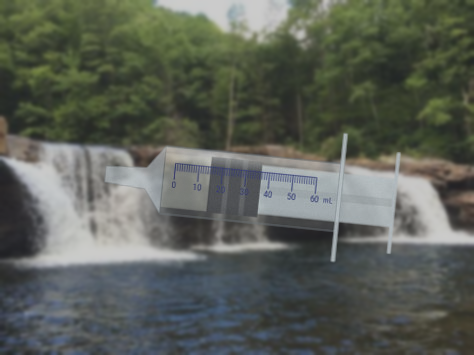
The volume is 15 mL
